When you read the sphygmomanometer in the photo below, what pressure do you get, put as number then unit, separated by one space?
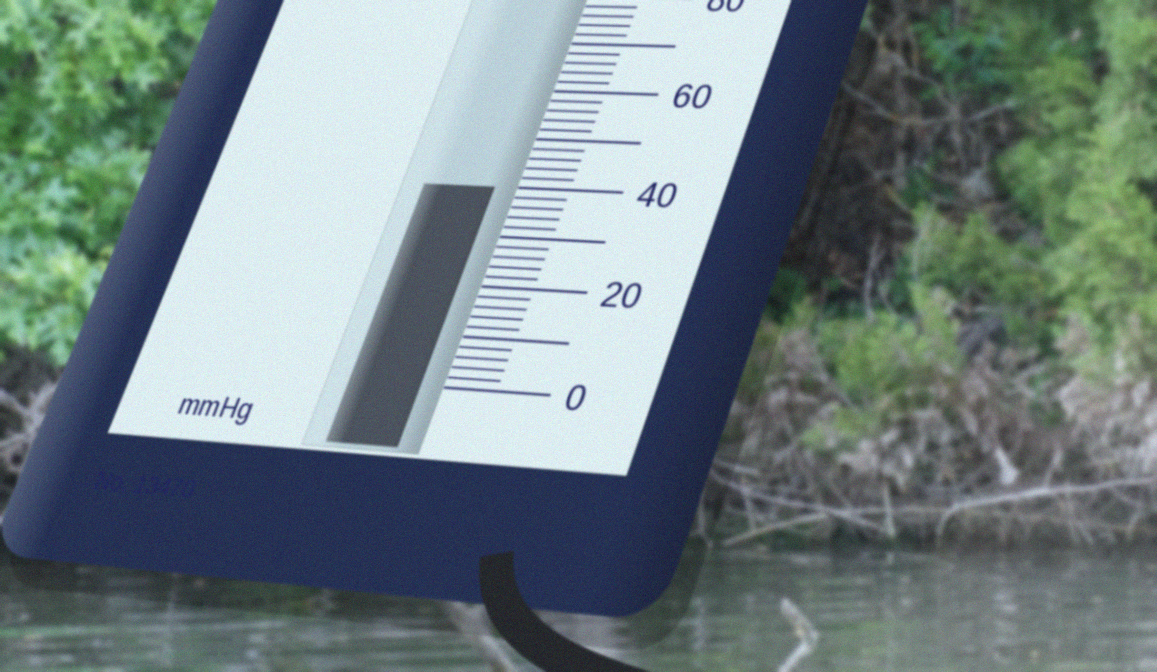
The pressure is 40 mmHg
